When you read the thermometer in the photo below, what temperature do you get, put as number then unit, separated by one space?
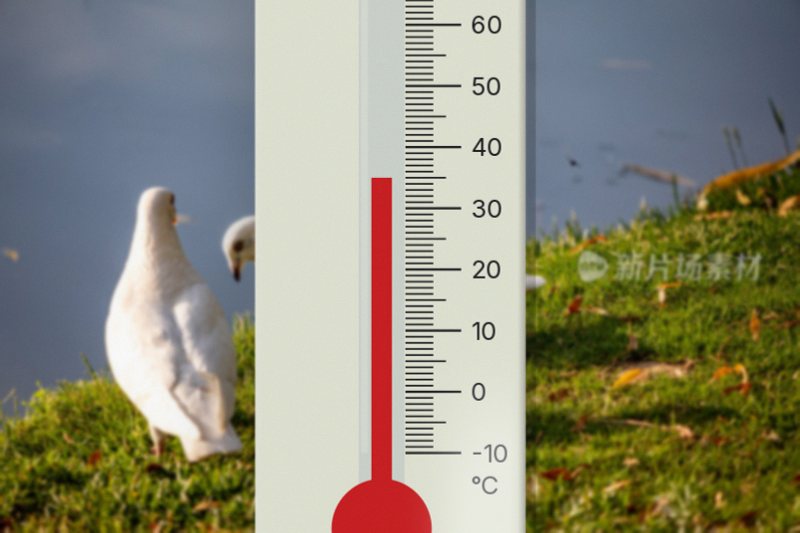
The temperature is 35 °C
